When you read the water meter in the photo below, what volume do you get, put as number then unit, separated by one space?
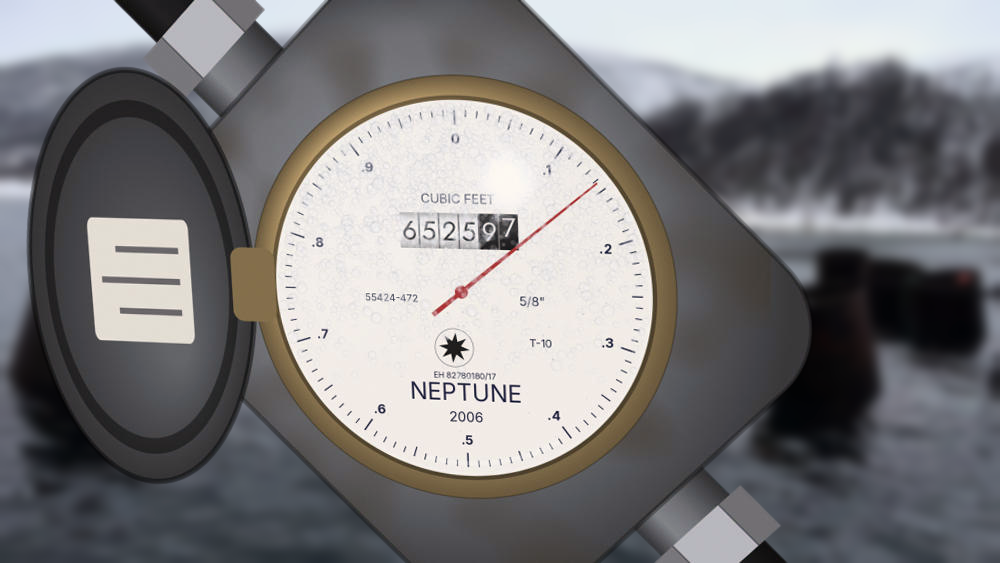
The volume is 652597.14 ft³
